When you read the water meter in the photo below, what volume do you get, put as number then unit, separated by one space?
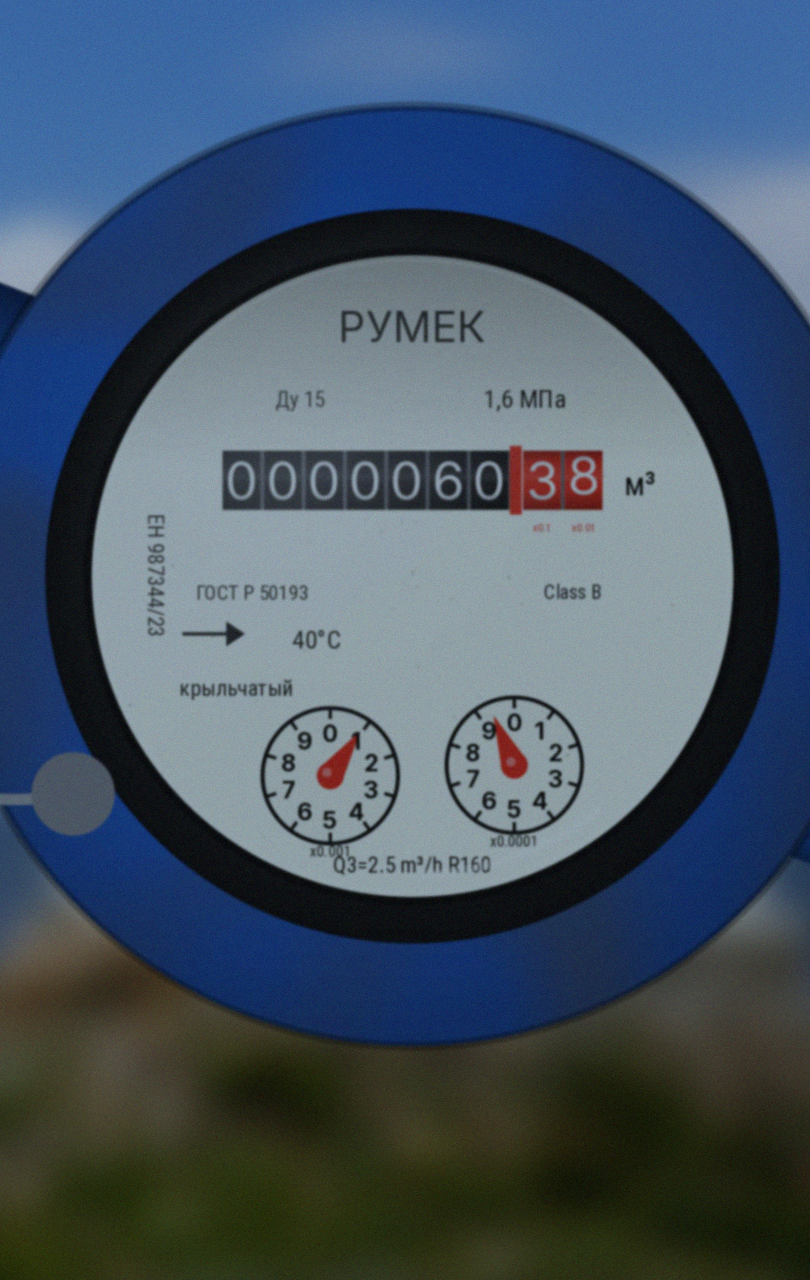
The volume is 60.3809 m³
